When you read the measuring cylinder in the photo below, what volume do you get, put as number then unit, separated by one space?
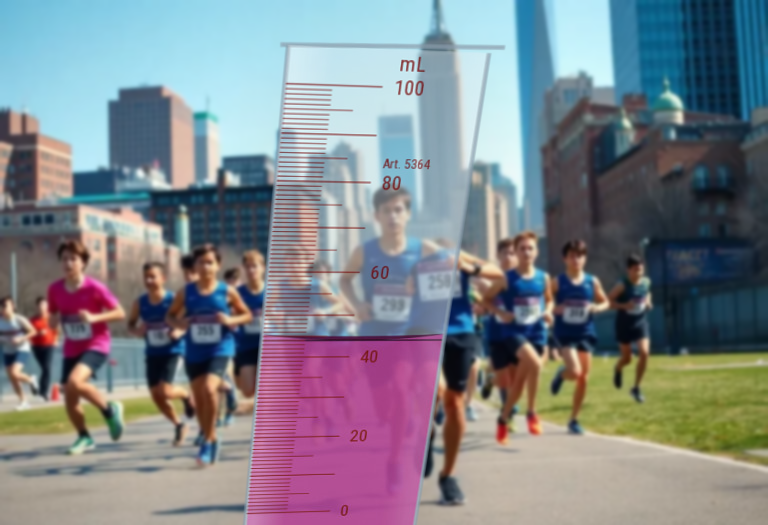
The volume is 44 mL
